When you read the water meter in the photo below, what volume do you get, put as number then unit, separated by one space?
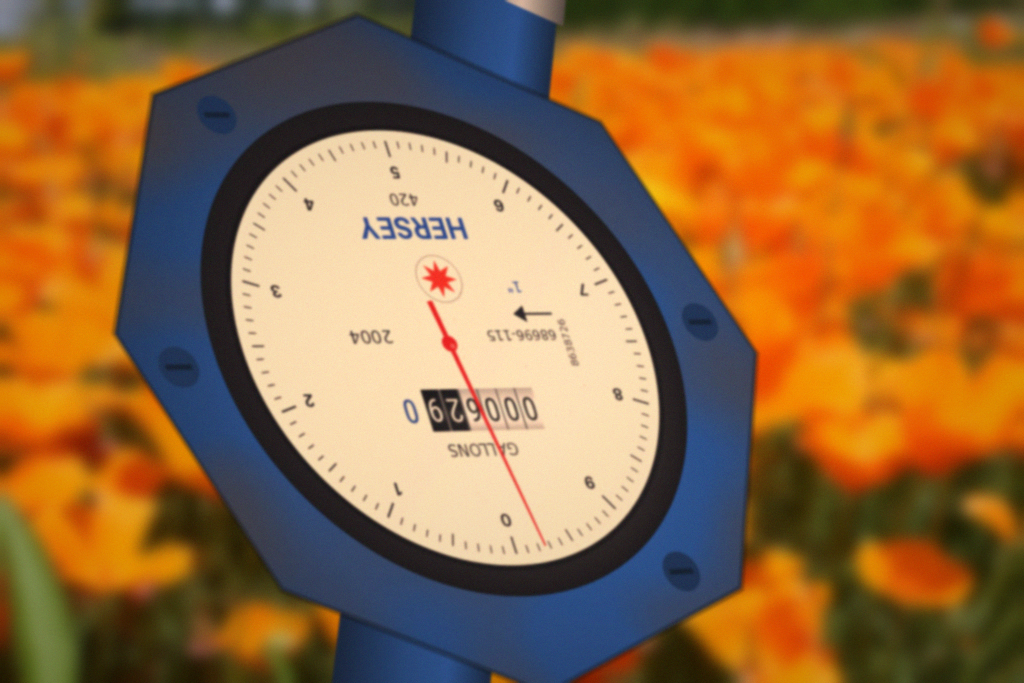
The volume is 6289.7 gal
